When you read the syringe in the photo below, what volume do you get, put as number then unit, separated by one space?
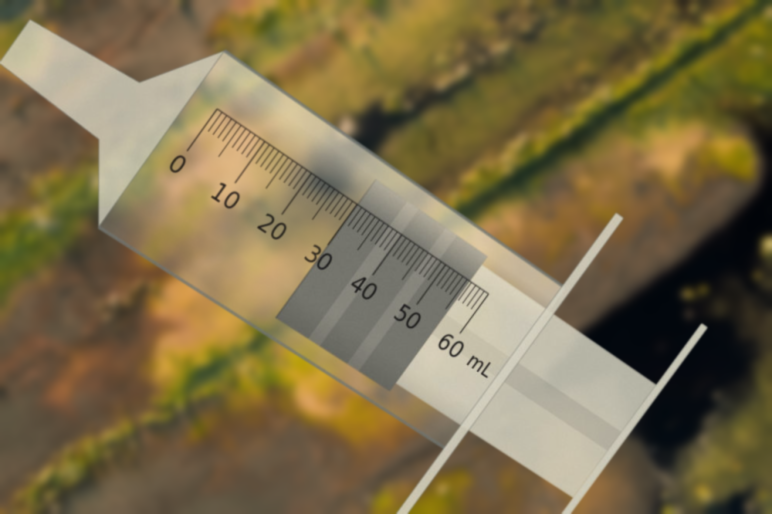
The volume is 30 mL
